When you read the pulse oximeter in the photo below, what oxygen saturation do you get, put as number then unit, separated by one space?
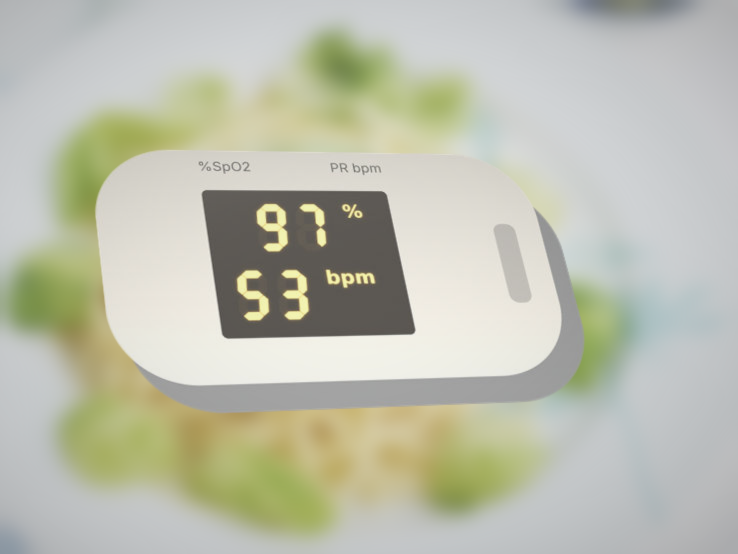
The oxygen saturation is 97 %
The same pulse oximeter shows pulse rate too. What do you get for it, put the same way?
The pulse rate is 53 bpm
